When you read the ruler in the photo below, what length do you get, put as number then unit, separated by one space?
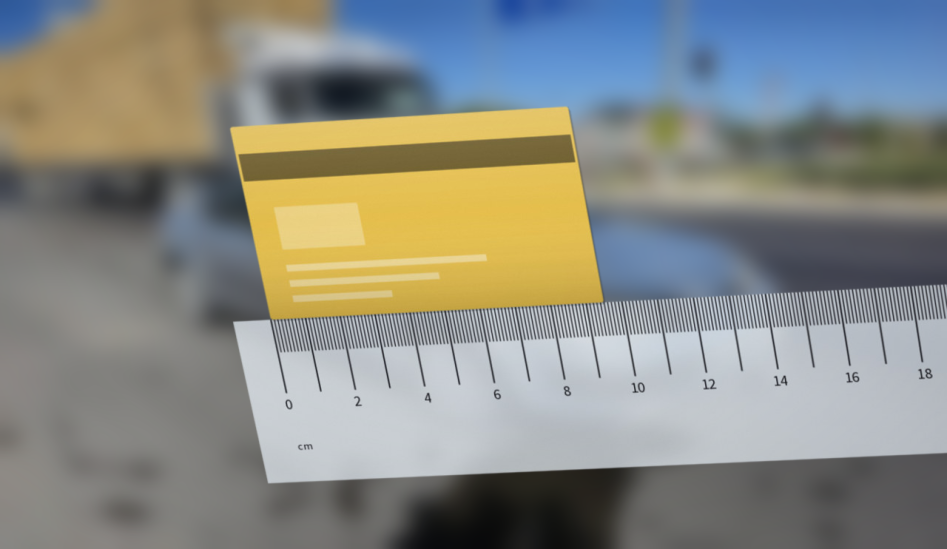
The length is 9.5 cm
